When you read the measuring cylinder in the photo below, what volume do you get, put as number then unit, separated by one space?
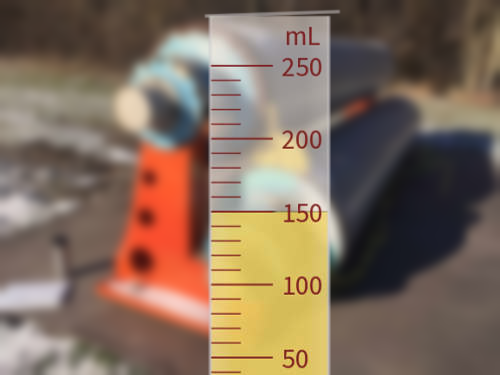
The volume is 150 mL
